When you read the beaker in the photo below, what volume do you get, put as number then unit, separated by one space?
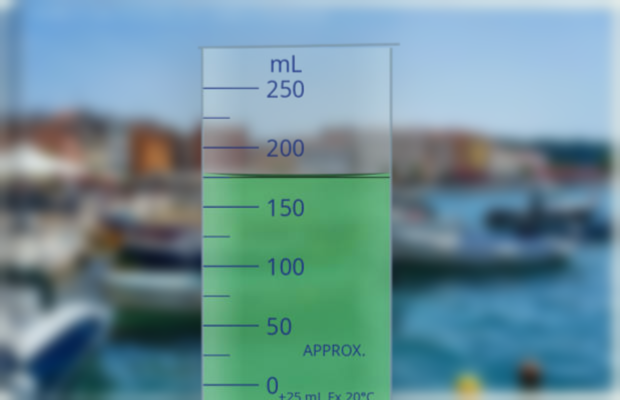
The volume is 175 mL
